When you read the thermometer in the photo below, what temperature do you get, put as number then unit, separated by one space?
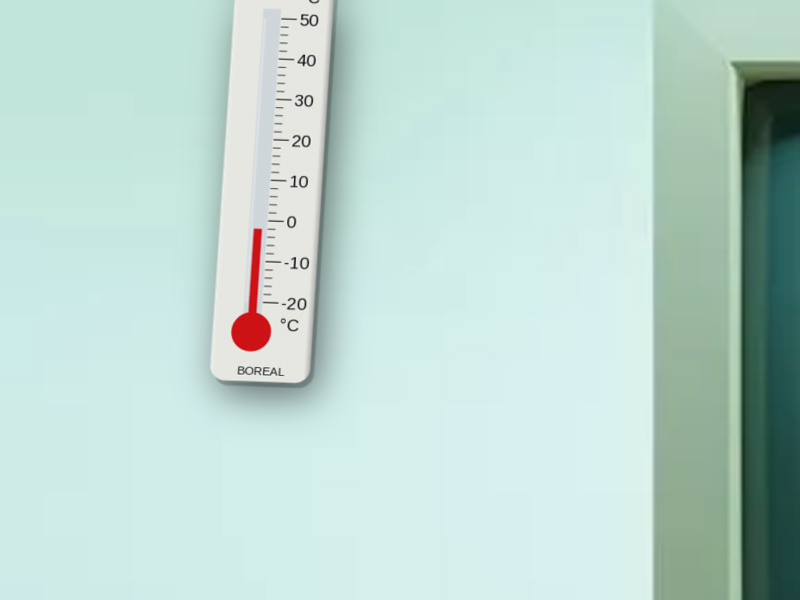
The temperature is -2 °C
